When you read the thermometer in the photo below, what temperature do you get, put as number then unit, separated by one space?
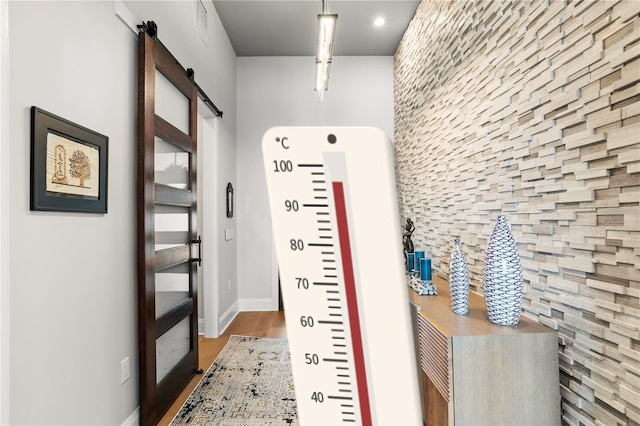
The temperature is 96 °C
